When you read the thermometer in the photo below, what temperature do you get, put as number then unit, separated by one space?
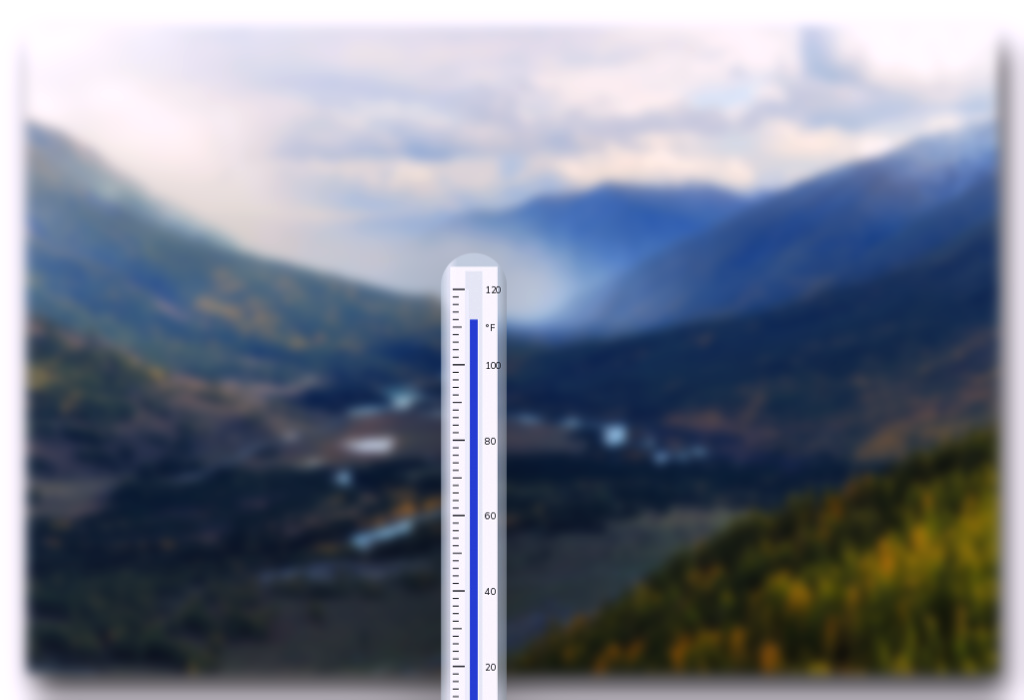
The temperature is 112 °F
